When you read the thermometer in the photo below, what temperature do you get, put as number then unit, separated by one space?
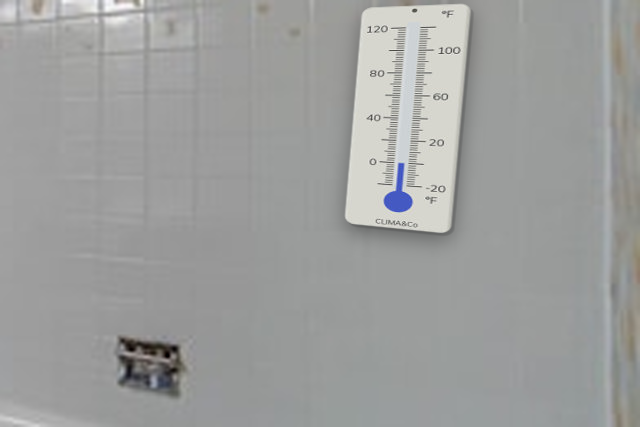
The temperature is 0 °F
